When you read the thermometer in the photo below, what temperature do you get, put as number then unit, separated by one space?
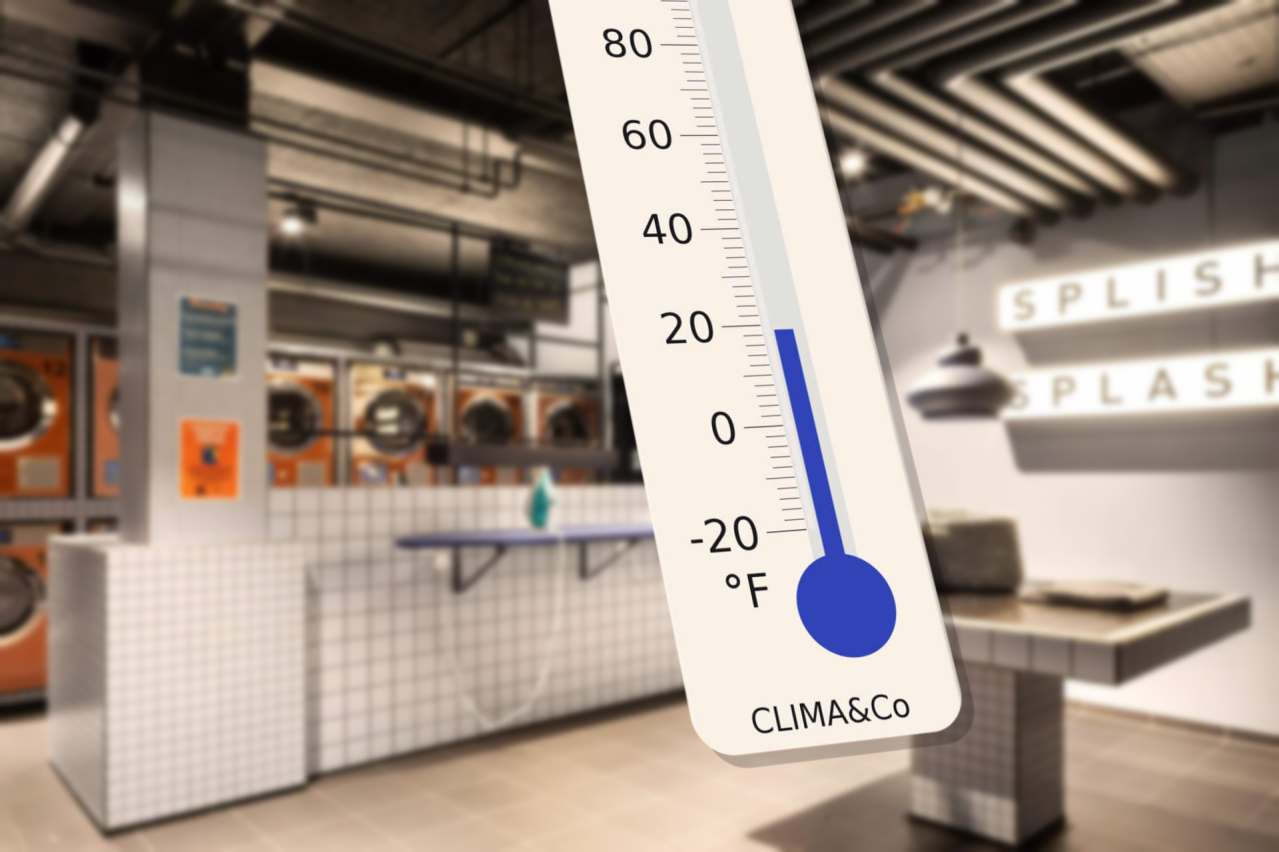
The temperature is 19 °F
